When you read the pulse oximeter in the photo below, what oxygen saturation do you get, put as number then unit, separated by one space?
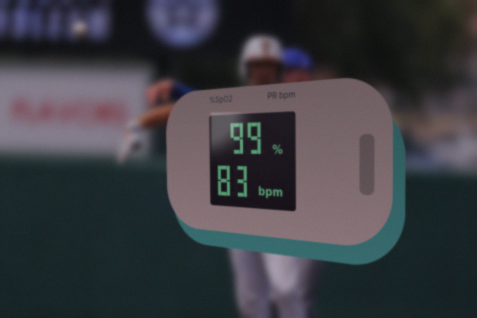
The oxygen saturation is 99 %
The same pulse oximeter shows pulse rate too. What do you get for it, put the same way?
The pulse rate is 83 bpm
